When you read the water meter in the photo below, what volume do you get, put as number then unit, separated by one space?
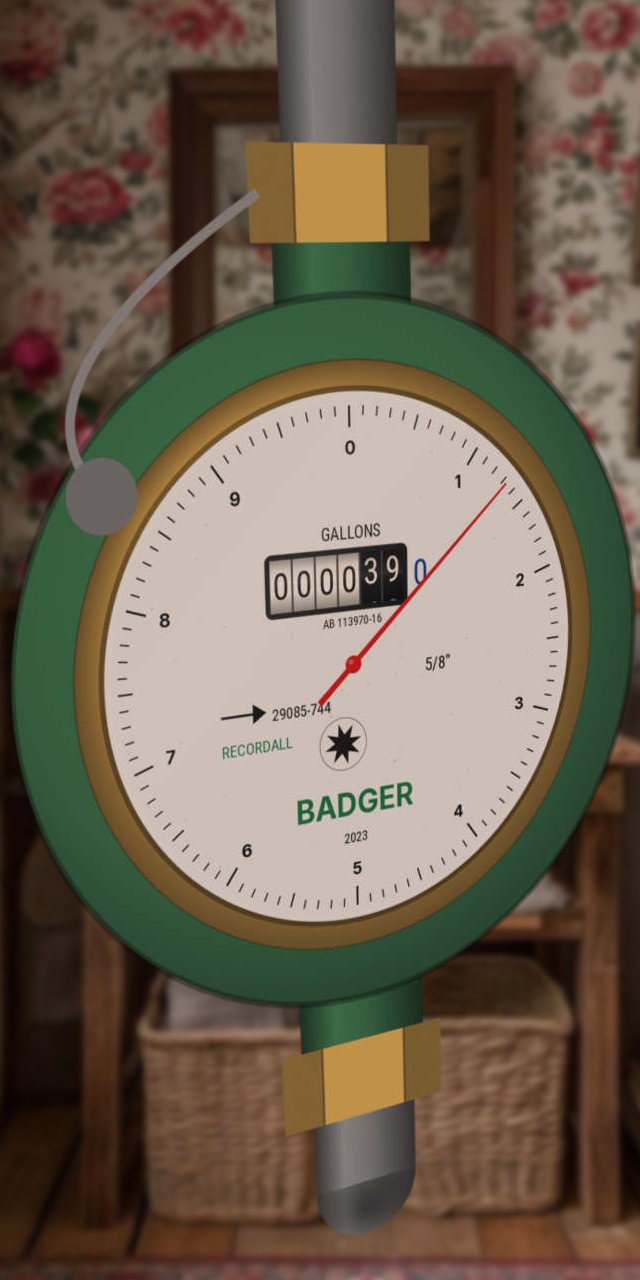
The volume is 391.3 gal
